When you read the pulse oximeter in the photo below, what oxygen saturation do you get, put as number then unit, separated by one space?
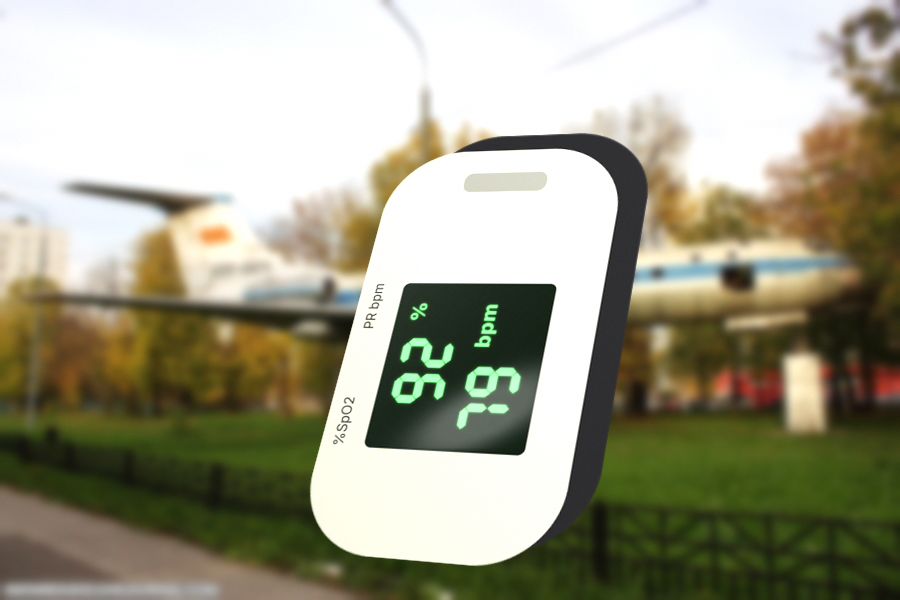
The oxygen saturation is 92 %
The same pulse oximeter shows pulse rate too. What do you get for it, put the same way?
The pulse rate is 79 bpm
